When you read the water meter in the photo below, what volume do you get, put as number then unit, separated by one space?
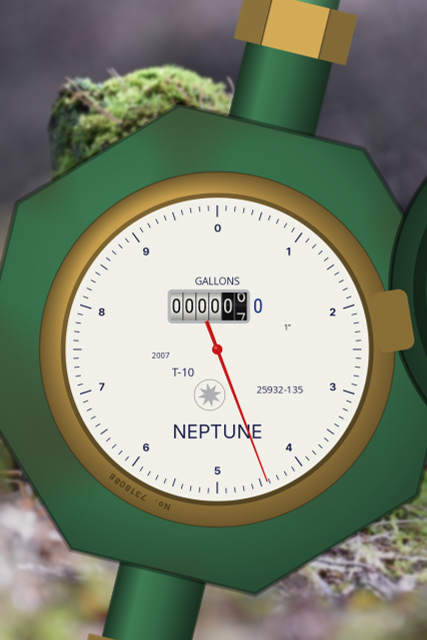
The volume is 64.4 gal
